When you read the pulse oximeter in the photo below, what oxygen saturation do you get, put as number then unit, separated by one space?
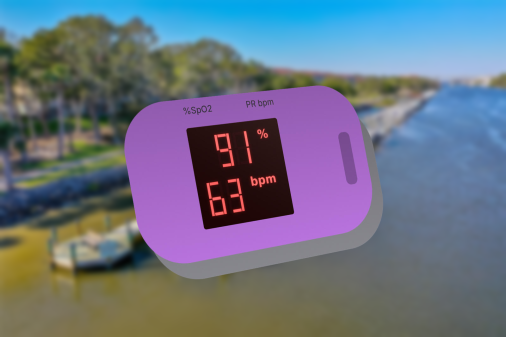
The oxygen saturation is 91 %
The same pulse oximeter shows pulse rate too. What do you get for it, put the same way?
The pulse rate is 63 bpm
